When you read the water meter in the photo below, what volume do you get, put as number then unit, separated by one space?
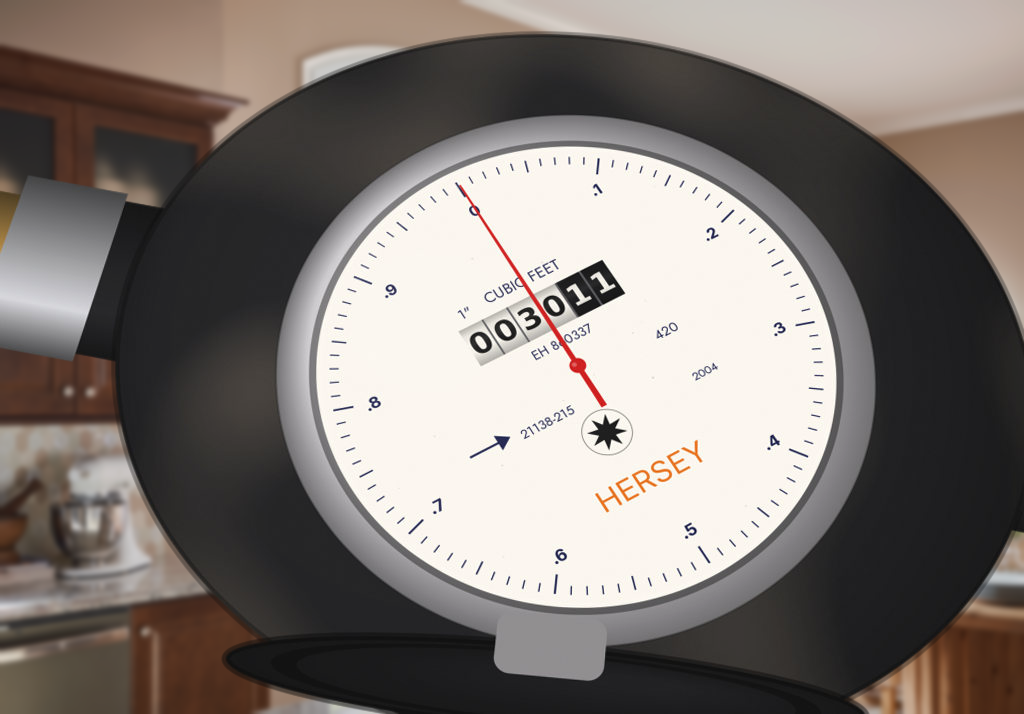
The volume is 3011.00 ft³
